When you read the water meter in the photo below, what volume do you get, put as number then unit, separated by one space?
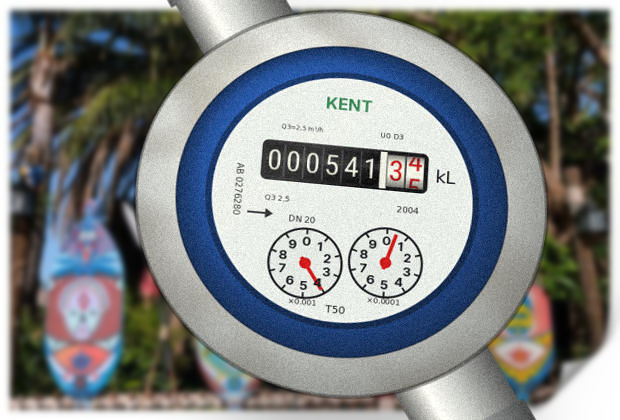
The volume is 541.3440 kL
